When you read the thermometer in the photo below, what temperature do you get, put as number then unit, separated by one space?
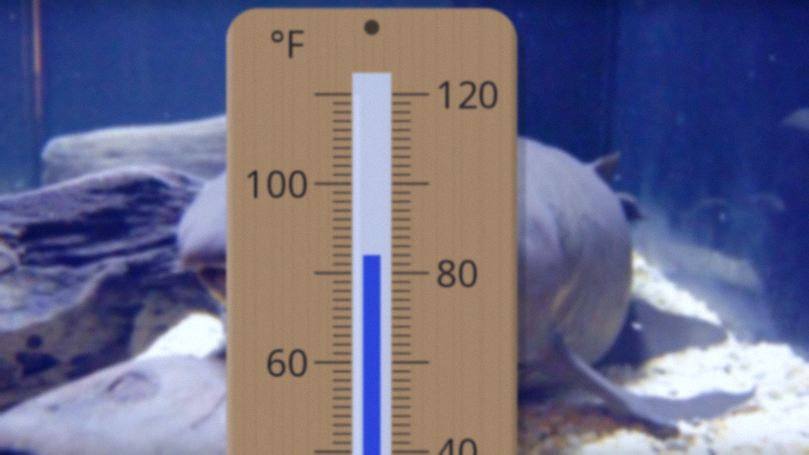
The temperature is 84 °F
